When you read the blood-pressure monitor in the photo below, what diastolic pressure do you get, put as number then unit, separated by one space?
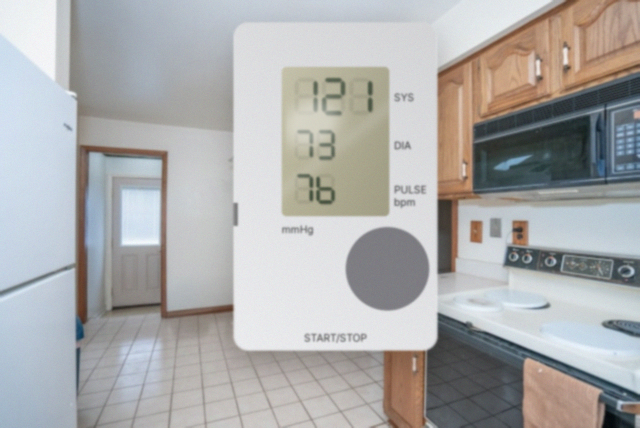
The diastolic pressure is 73 mmHg
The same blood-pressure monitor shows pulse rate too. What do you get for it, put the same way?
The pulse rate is 76 bpm
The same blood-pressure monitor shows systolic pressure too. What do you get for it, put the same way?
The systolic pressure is 121 mmHg
